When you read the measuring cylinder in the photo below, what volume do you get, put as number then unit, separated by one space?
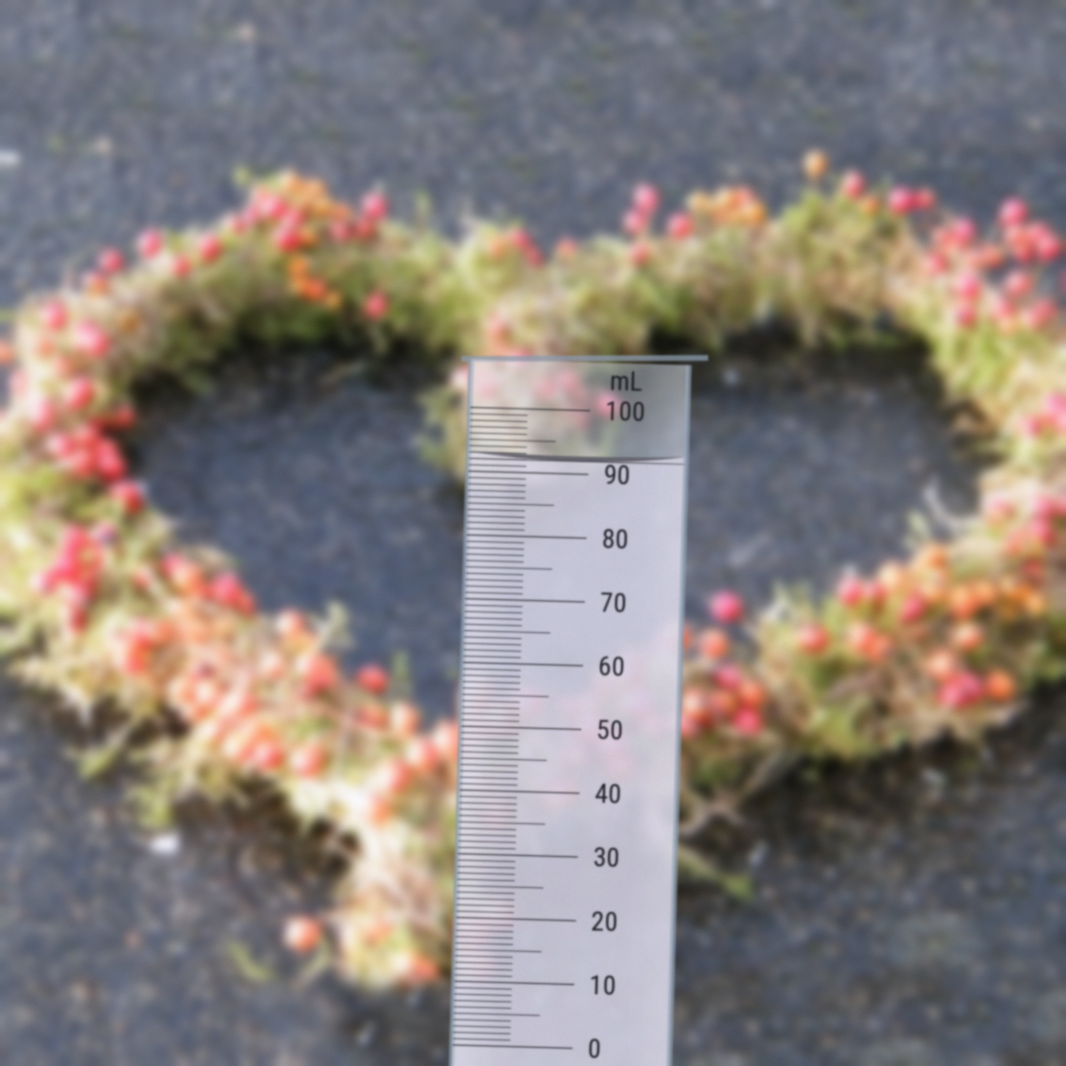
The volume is 92 mL
